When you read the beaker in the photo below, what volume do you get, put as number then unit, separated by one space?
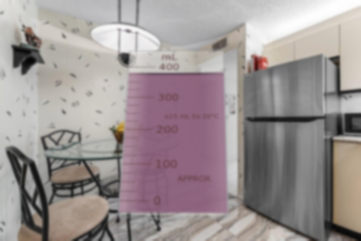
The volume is 375 mL
